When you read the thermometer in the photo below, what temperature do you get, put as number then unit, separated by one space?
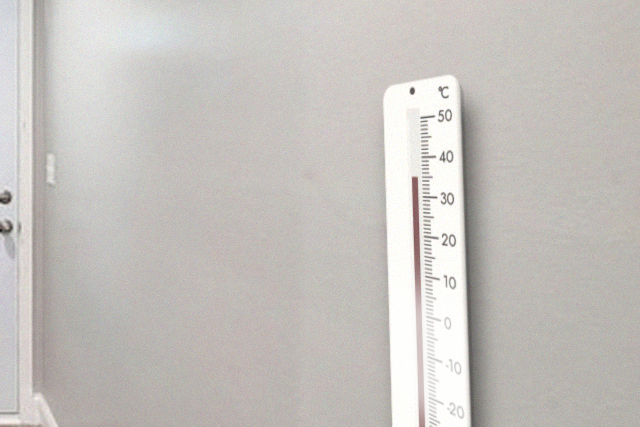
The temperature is 35 °C
